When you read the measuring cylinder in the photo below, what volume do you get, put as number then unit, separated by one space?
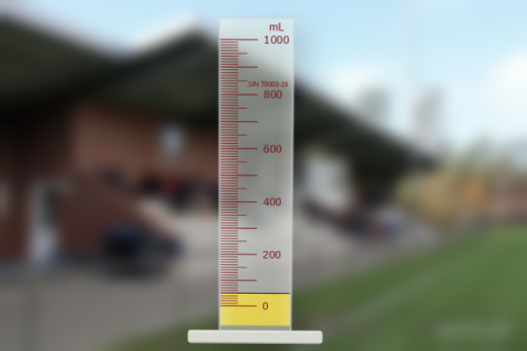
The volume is 50 mL
